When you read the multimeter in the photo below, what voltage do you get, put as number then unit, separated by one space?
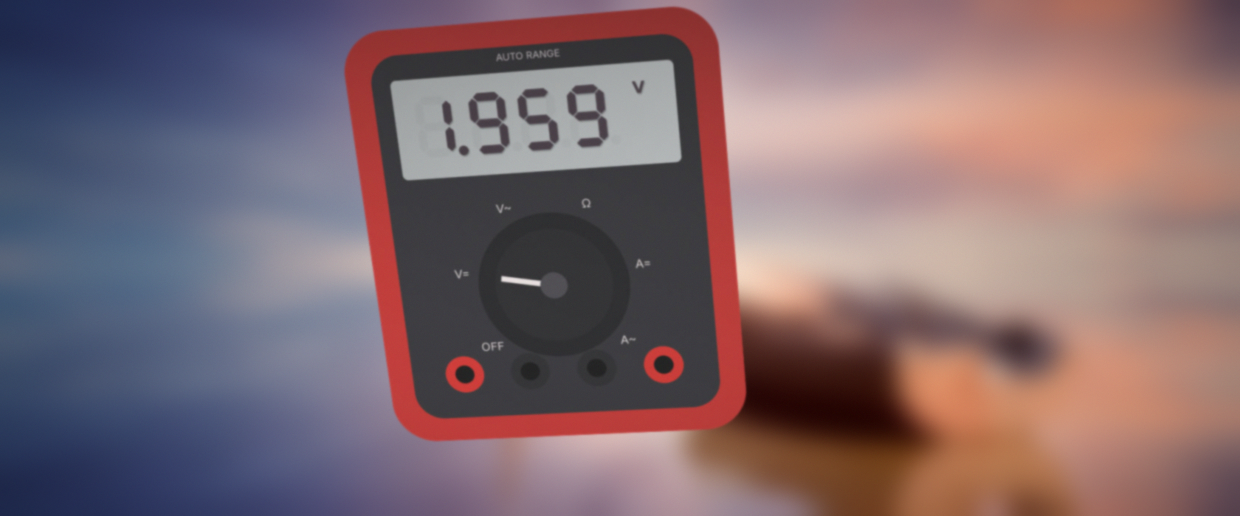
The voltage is 1.959 V
